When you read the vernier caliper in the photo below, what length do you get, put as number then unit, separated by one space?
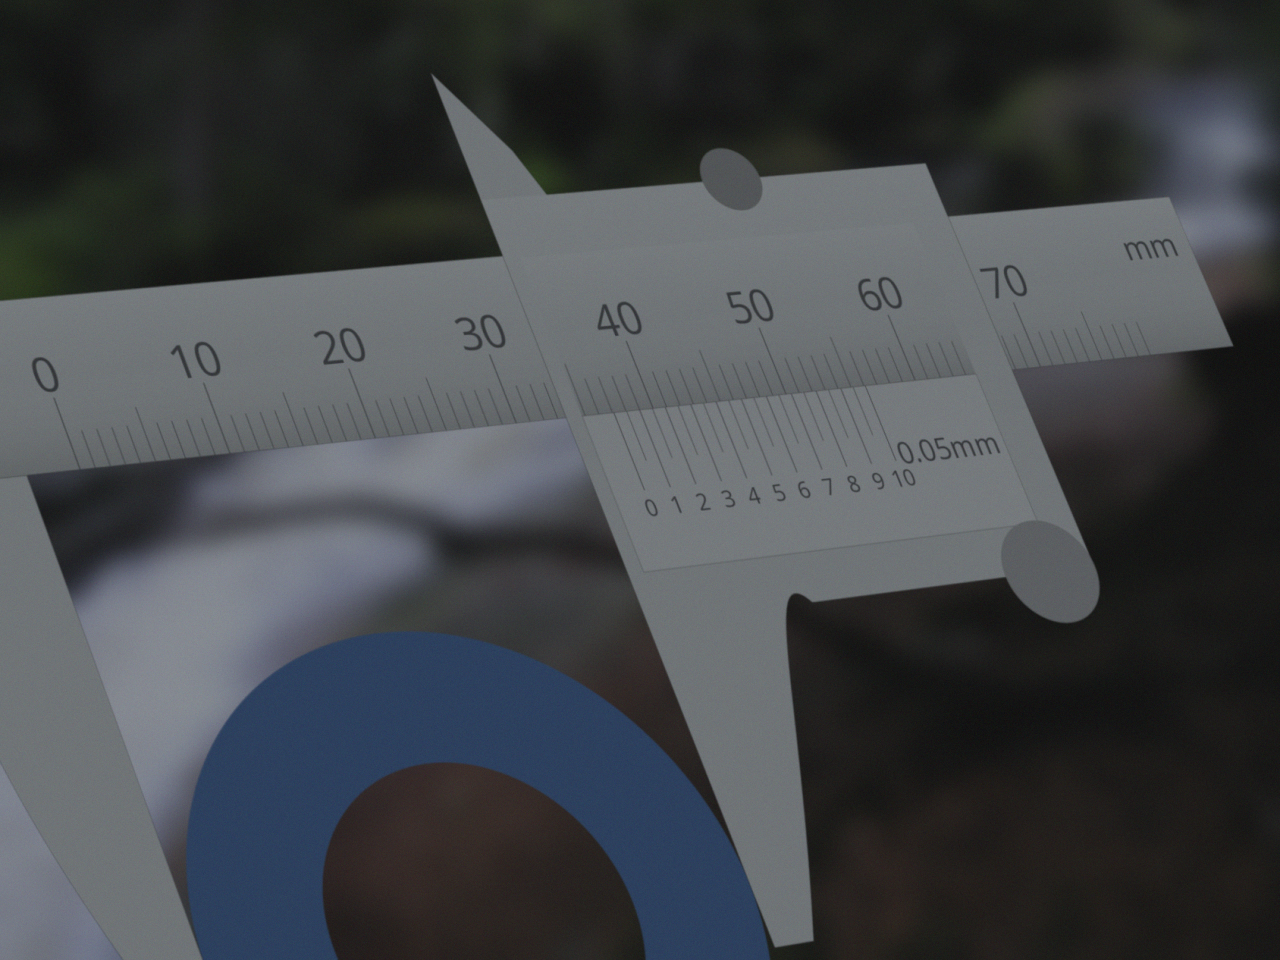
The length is 37.1 mm
